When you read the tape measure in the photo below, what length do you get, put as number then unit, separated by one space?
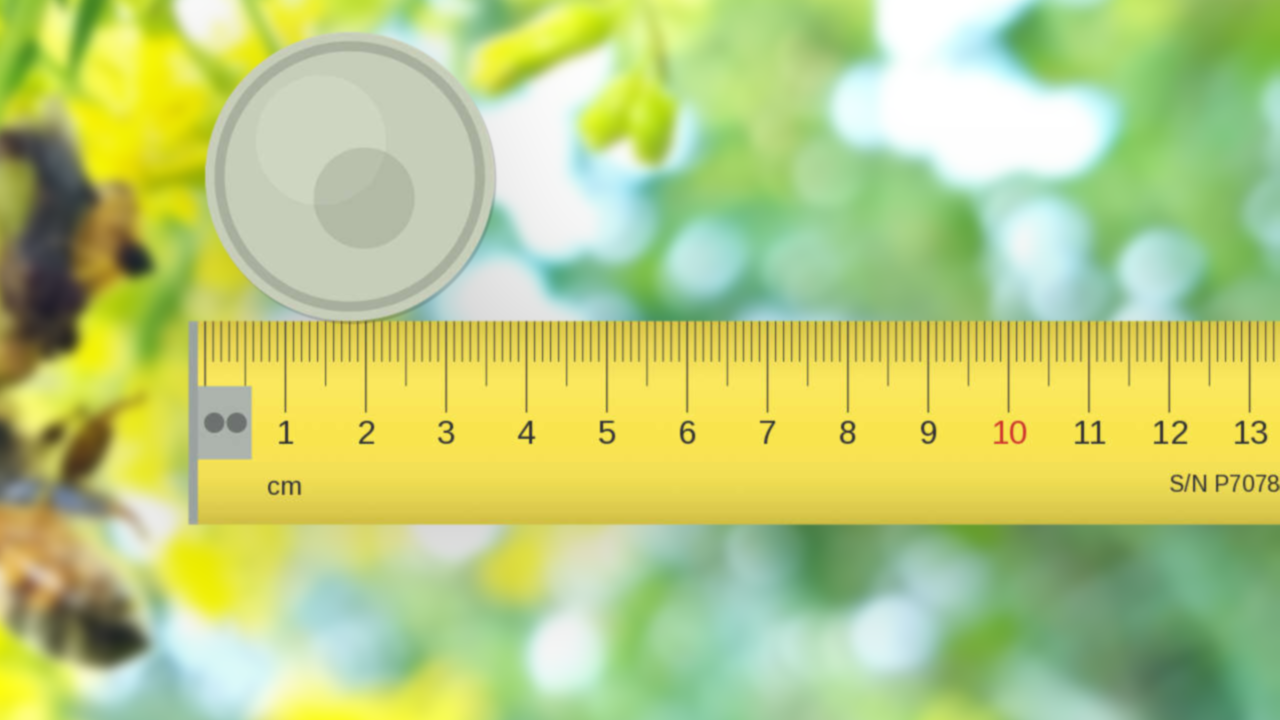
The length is 3.6 cm
